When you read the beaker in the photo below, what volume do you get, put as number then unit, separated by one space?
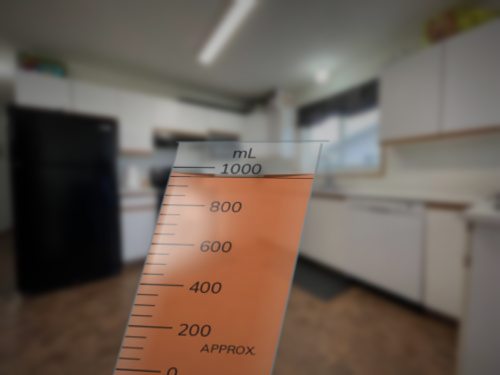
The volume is 950 mL
